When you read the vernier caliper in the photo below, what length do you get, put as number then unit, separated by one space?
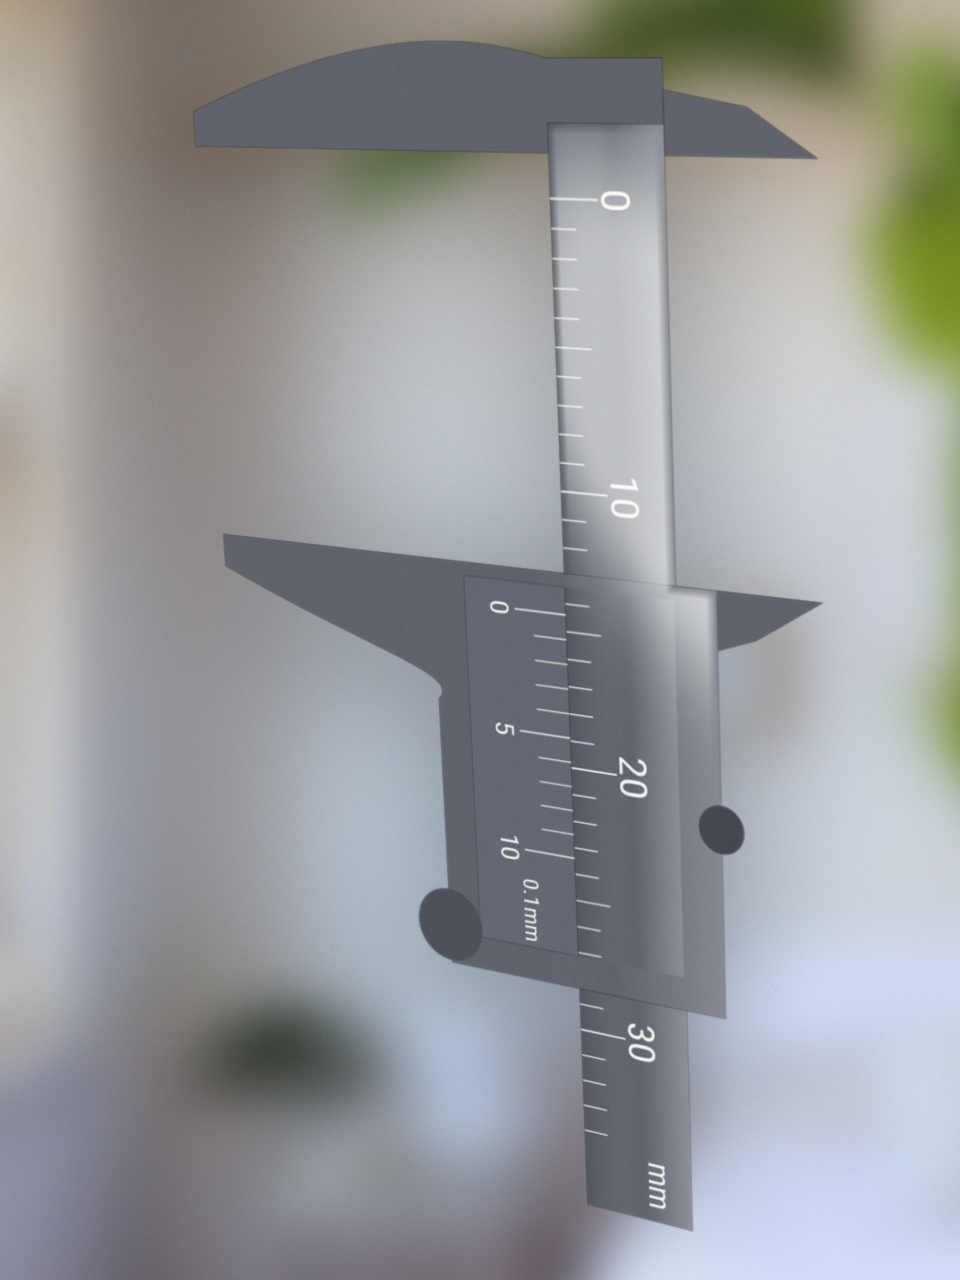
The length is 14.4 mm
